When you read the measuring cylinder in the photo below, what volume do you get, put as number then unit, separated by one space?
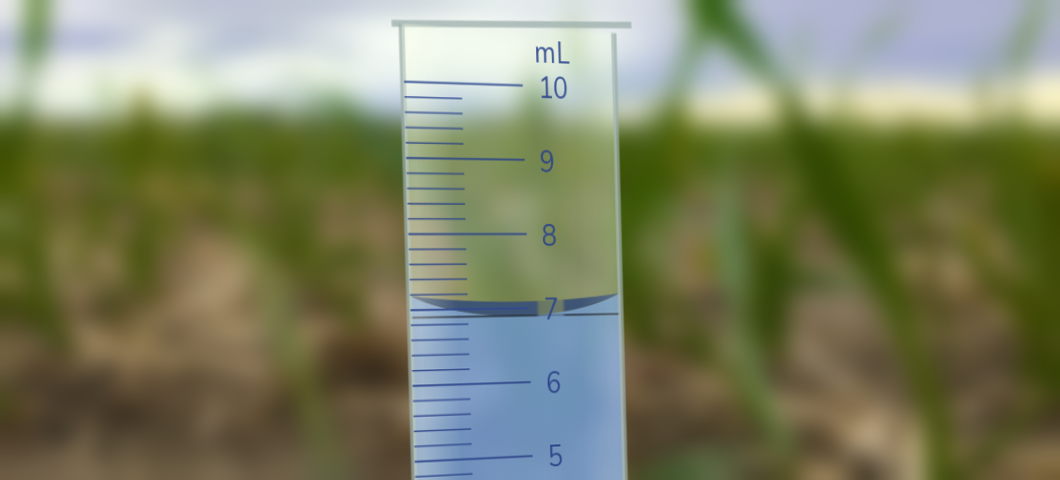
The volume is 6.9 mL
